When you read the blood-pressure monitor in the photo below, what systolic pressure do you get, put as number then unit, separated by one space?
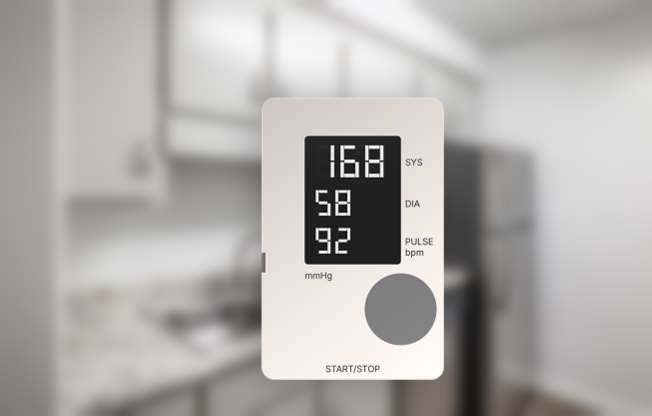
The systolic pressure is 168 mmHg
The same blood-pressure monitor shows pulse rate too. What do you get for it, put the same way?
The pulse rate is 92 bpm
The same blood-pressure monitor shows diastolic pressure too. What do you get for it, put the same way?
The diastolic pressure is 58 mmHg
